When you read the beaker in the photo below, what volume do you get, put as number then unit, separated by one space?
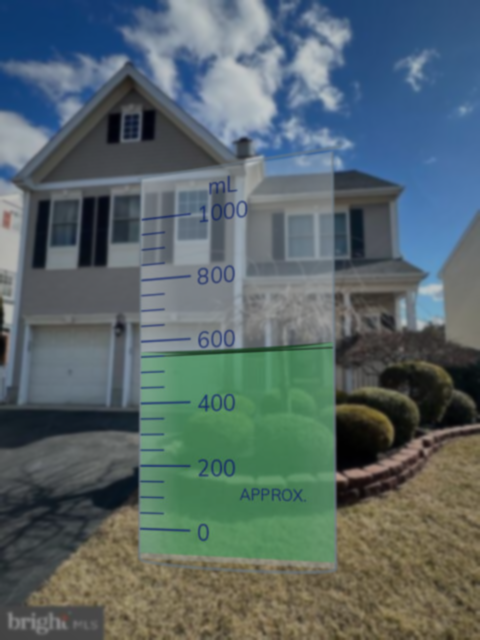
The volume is 550 mL
